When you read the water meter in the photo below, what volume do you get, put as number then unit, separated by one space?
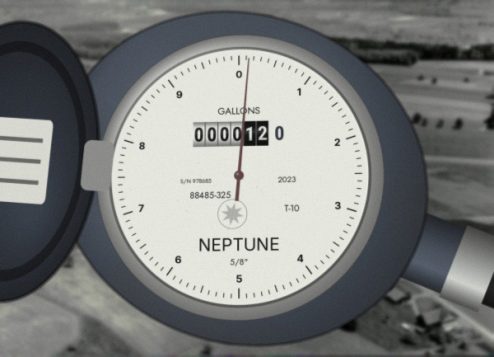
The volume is 120.1 gal
